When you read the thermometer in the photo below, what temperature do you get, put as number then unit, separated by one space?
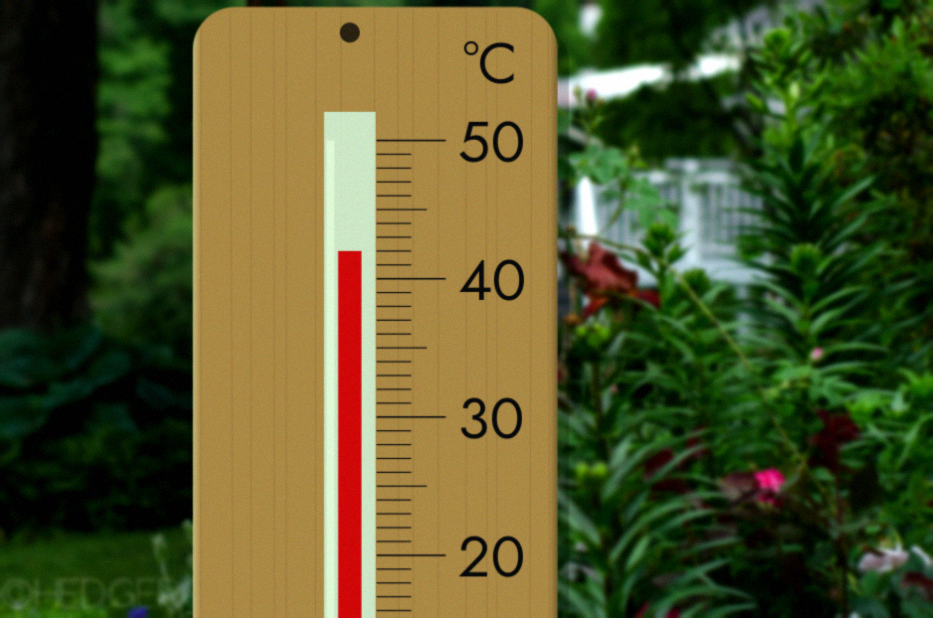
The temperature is 42 °C
